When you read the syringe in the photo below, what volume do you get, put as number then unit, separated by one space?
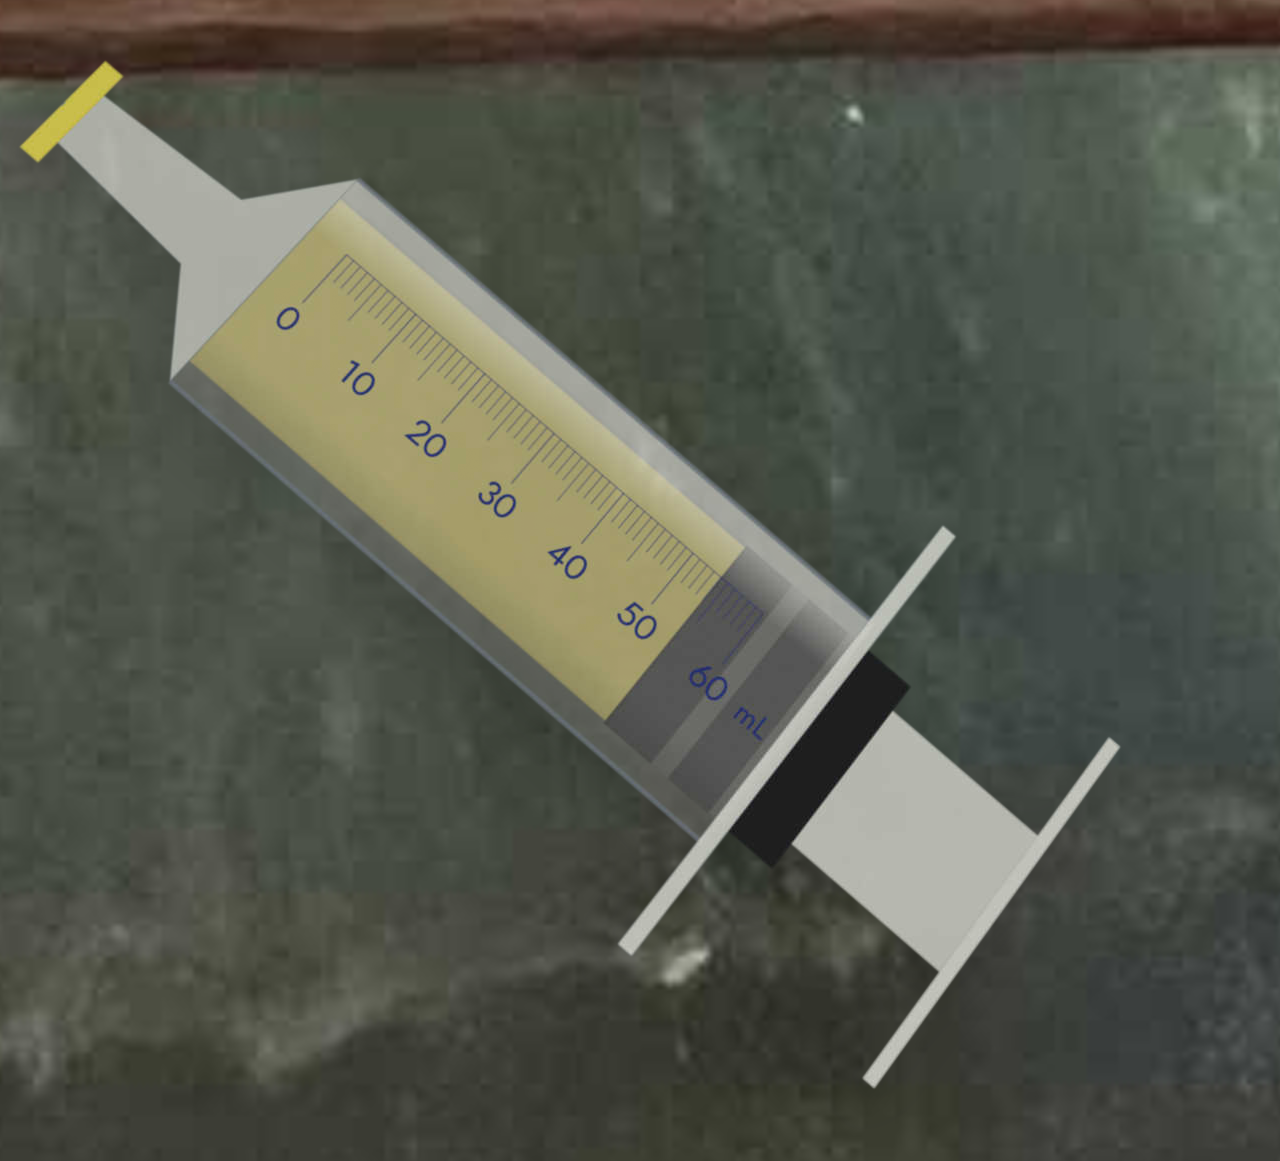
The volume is 54 mL
